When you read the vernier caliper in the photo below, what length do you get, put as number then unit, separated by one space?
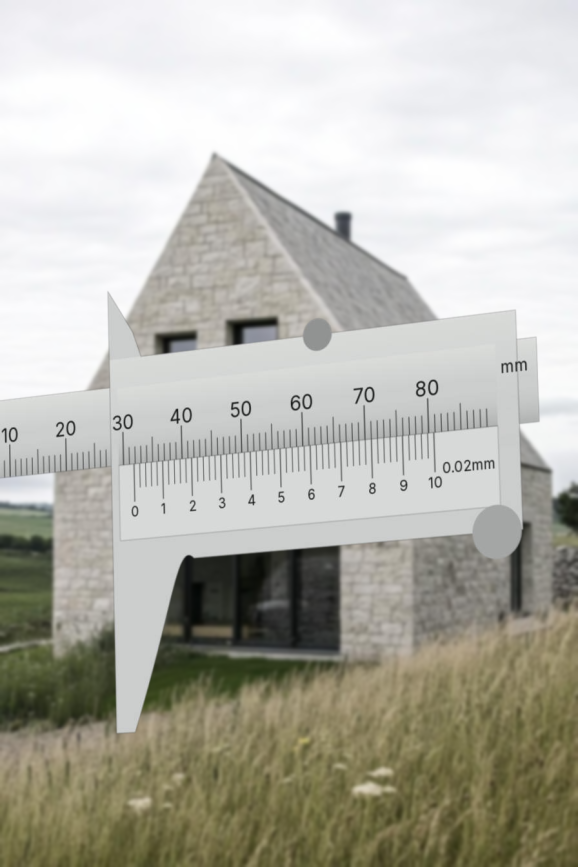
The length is 31.8 mm
